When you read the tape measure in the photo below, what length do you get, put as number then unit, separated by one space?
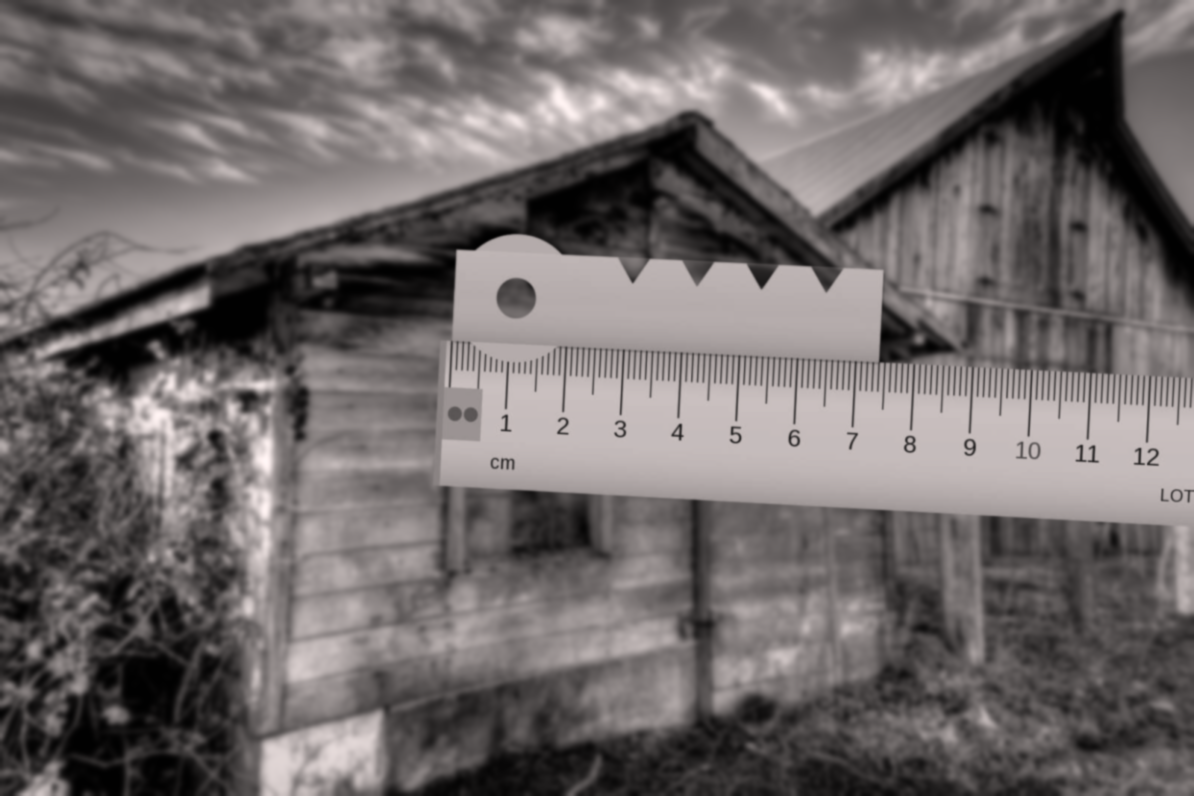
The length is 7.4 cm
